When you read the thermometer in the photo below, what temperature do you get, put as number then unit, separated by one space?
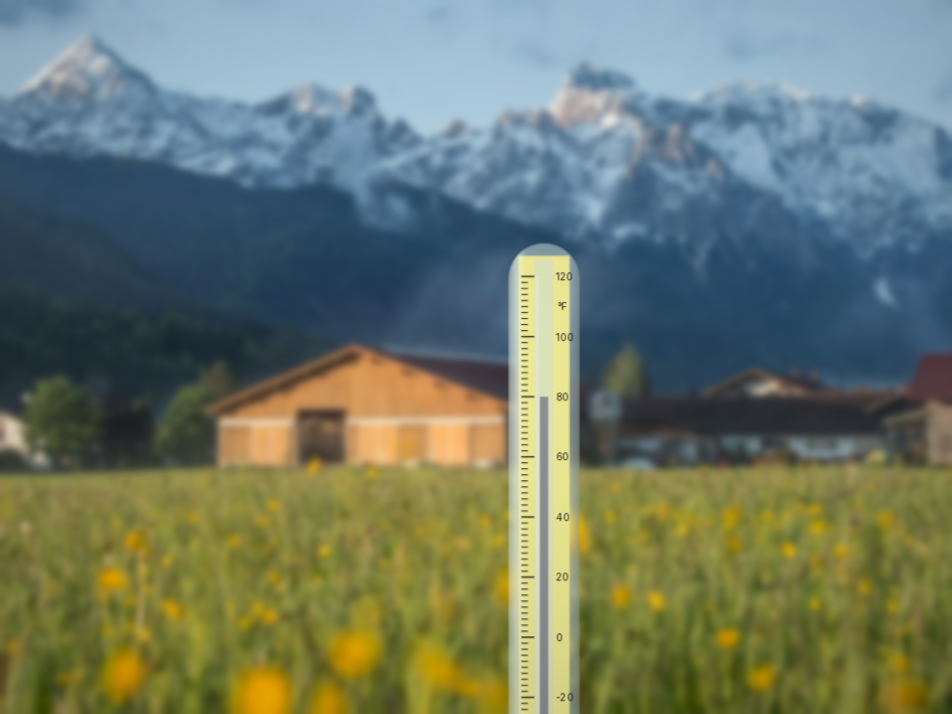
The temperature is 80 °F
